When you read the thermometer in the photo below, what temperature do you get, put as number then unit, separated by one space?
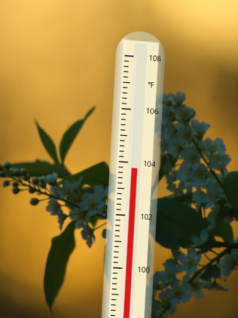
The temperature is 103.8 °F
